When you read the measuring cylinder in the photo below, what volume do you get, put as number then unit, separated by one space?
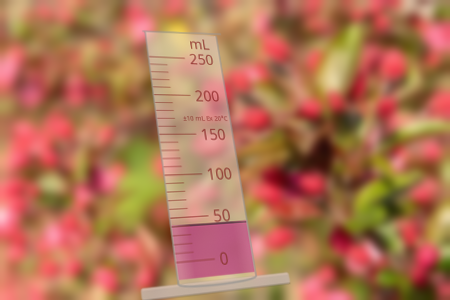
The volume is 40 mL
